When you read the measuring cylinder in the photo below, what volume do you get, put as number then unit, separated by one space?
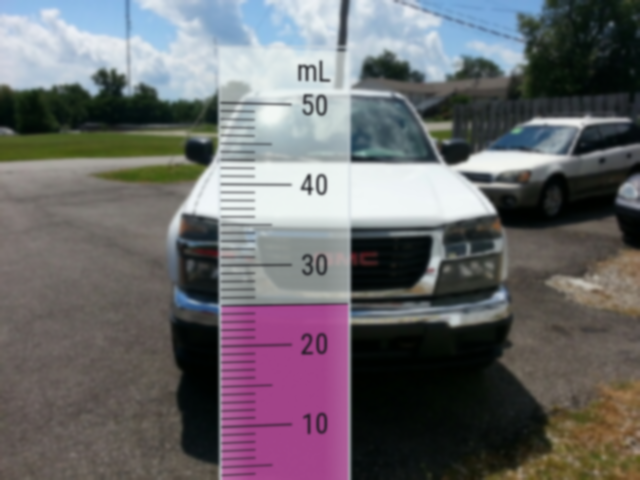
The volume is 25 mL
